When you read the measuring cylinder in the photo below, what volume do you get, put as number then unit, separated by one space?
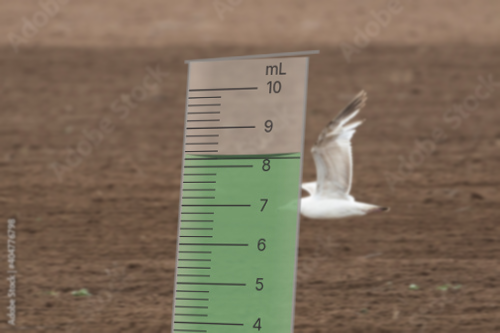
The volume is 8.2 mL
